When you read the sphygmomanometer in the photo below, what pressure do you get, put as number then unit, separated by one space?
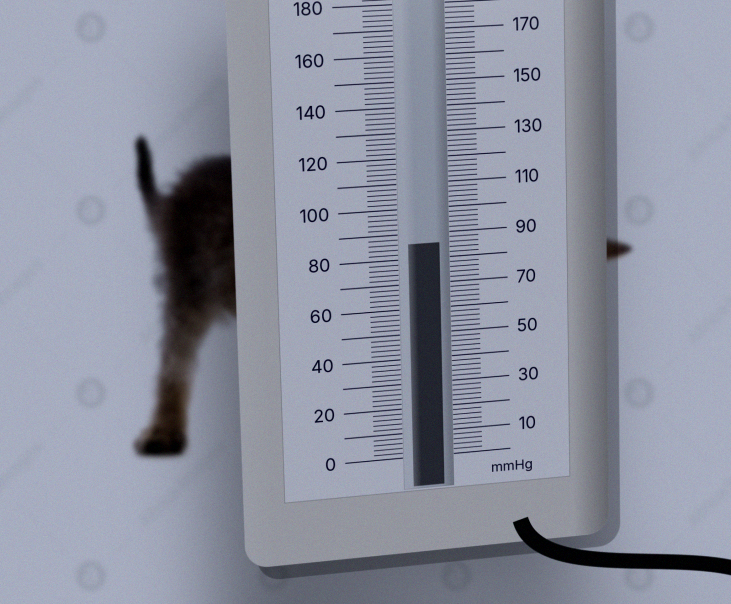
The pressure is 86 mmHg
